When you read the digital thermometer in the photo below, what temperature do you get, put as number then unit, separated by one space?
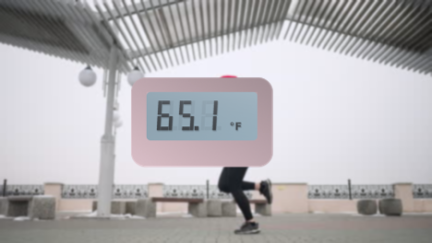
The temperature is 65.1 °F
